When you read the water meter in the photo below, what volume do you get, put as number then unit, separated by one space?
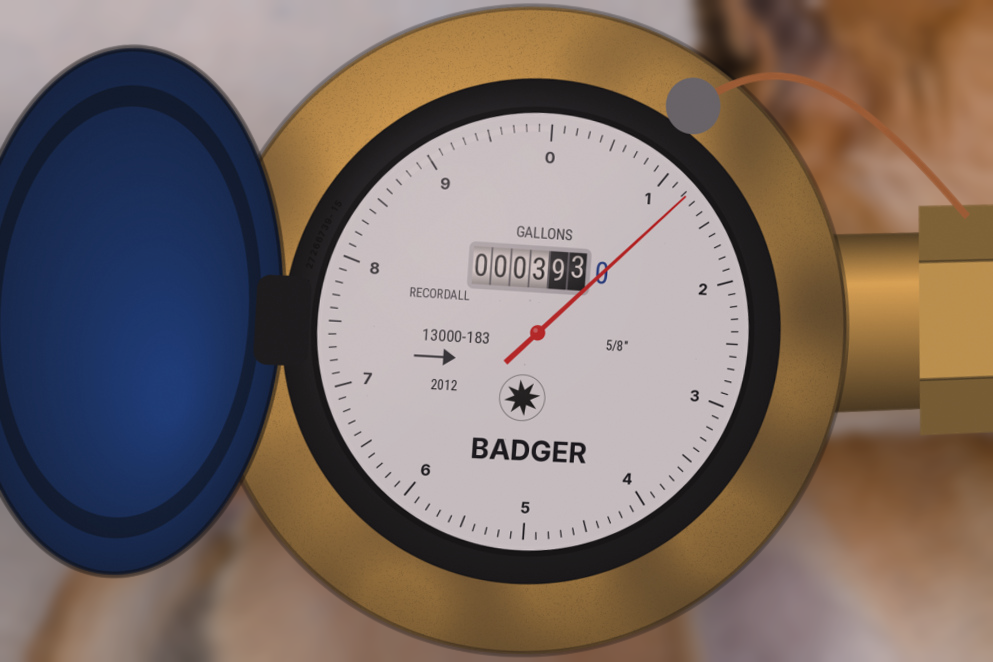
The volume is 3931.2 gal
